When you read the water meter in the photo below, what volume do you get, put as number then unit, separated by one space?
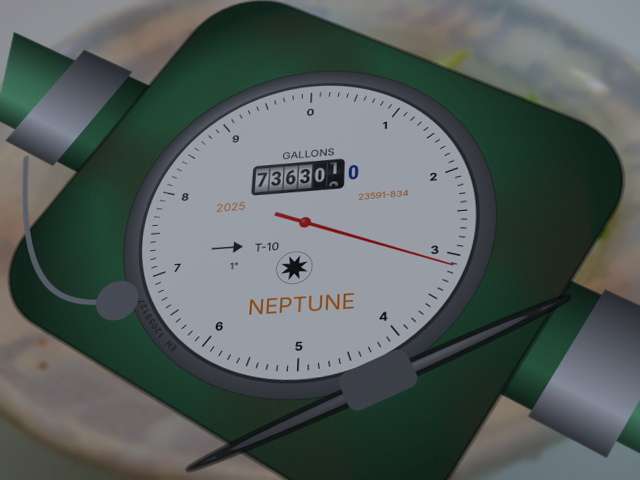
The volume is 7363013.1 gal
